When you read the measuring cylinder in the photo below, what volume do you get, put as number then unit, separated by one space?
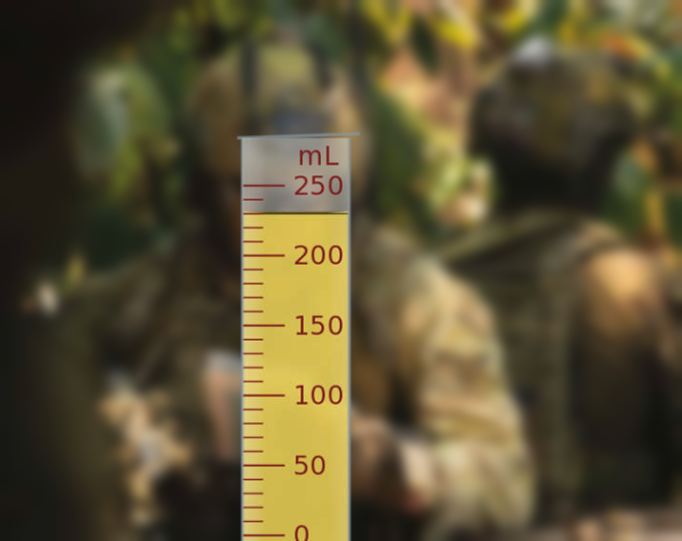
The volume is 230 mL
